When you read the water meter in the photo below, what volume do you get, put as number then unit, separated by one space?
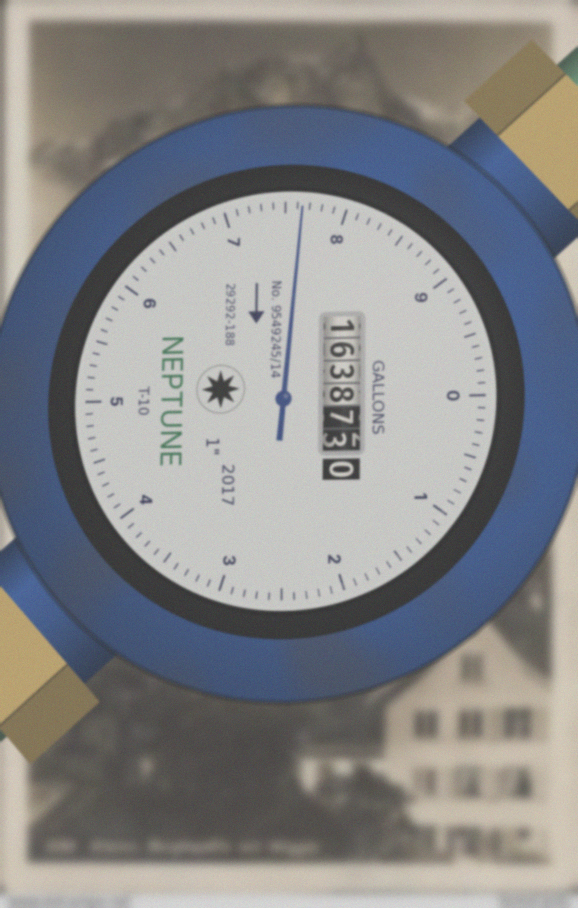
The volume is 1638727.6 gal
